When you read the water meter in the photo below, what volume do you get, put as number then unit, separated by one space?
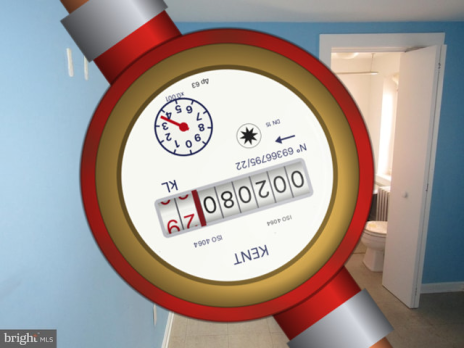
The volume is 2080.293 kL
